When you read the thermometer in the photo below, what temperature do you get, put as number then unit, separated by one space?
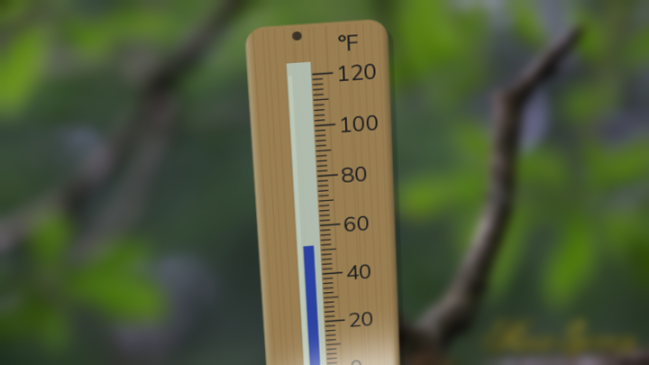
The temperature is 52 °F
